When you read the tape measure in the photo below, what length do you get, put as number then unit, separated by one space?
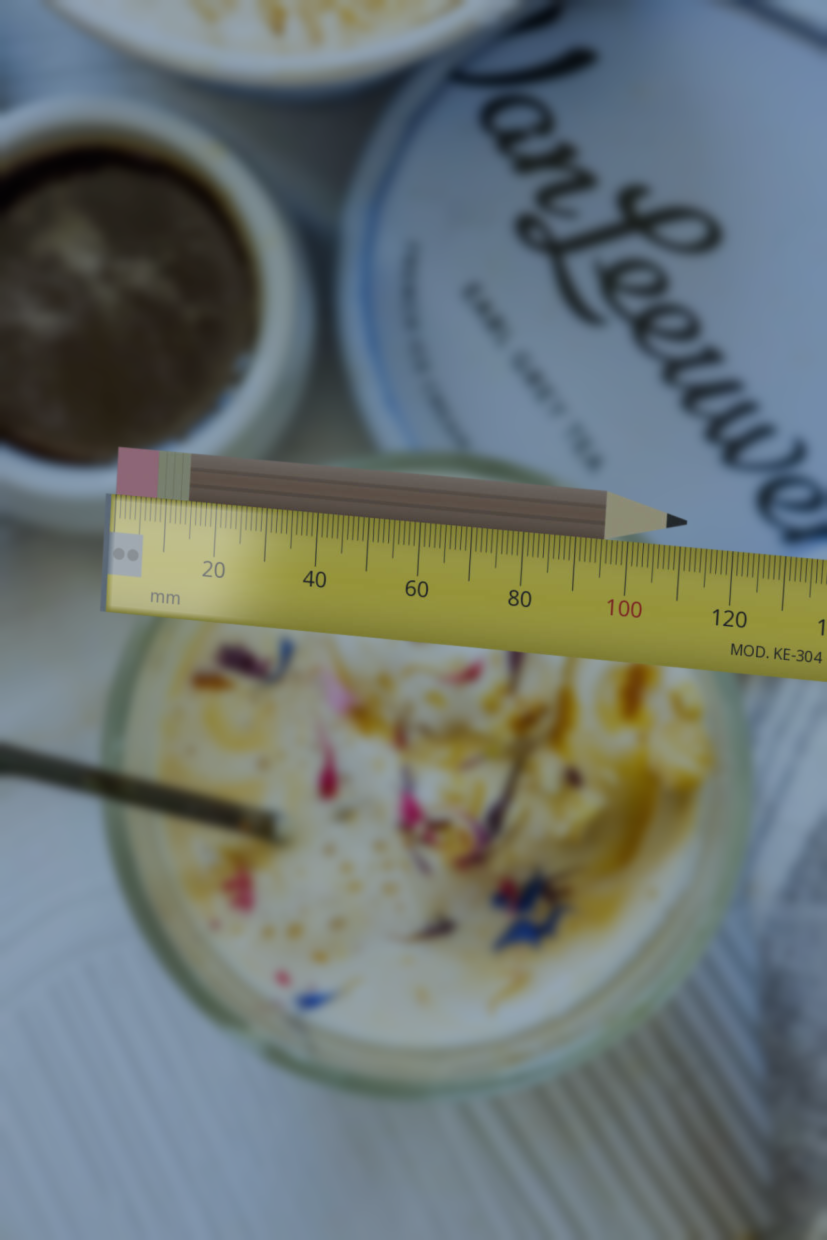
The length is 111 mm
